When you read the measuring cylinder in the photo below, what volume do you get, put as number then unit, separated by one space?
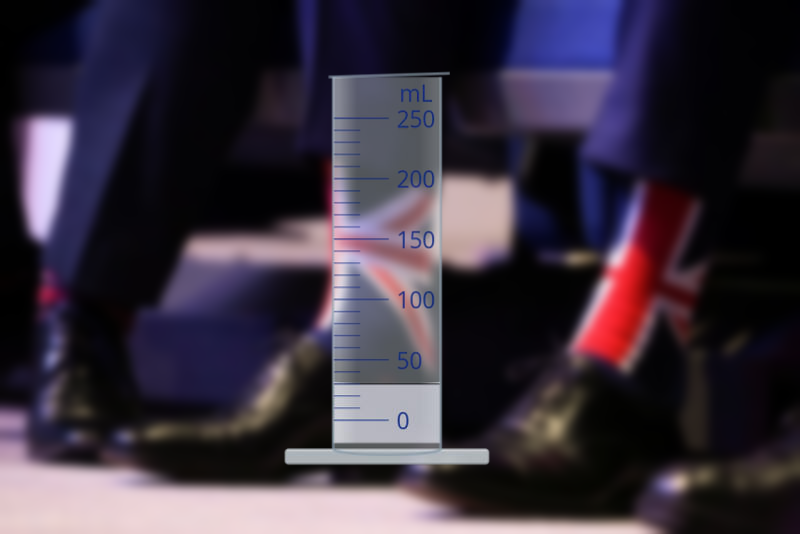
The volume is 30 mL
